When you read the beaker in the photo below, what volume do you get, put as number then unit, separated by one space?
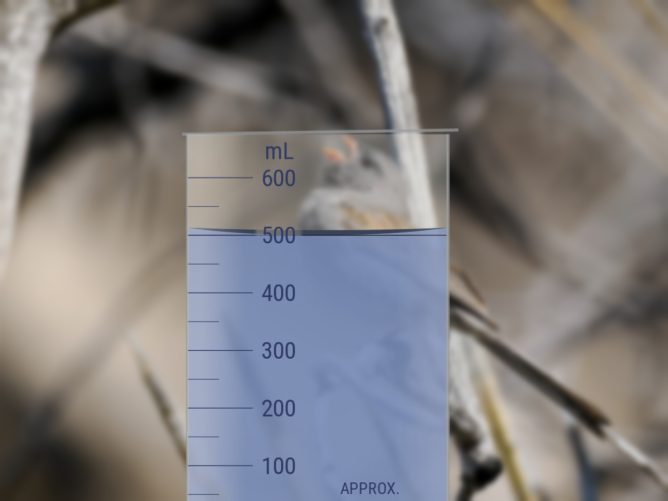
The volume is 500 mL
